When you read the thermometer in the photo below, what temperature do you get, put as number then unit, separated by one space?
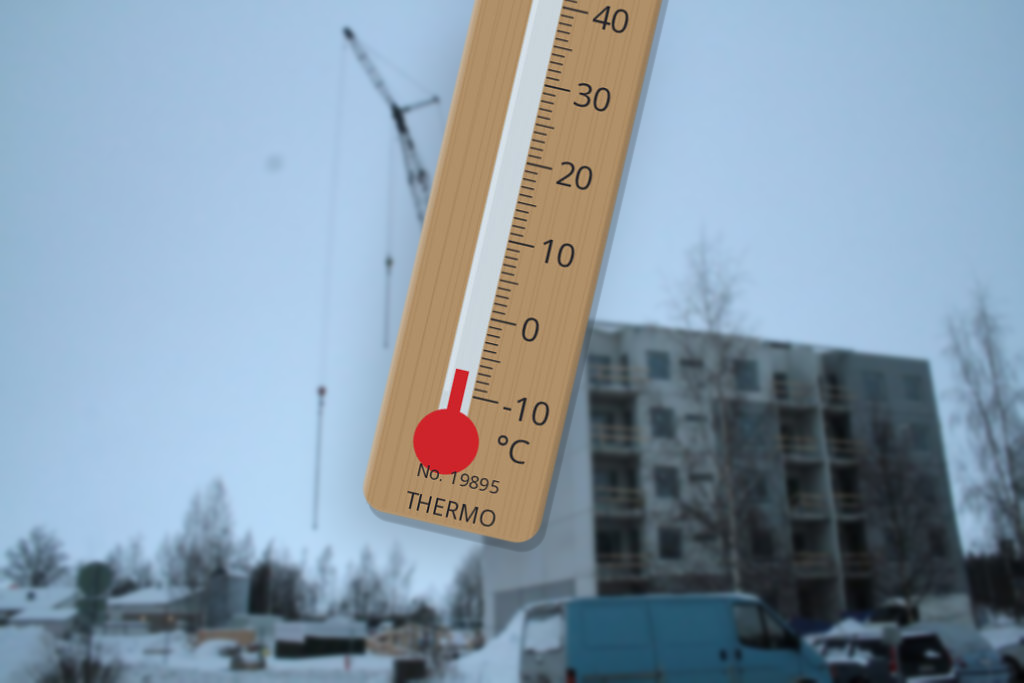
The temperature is -7 °C
